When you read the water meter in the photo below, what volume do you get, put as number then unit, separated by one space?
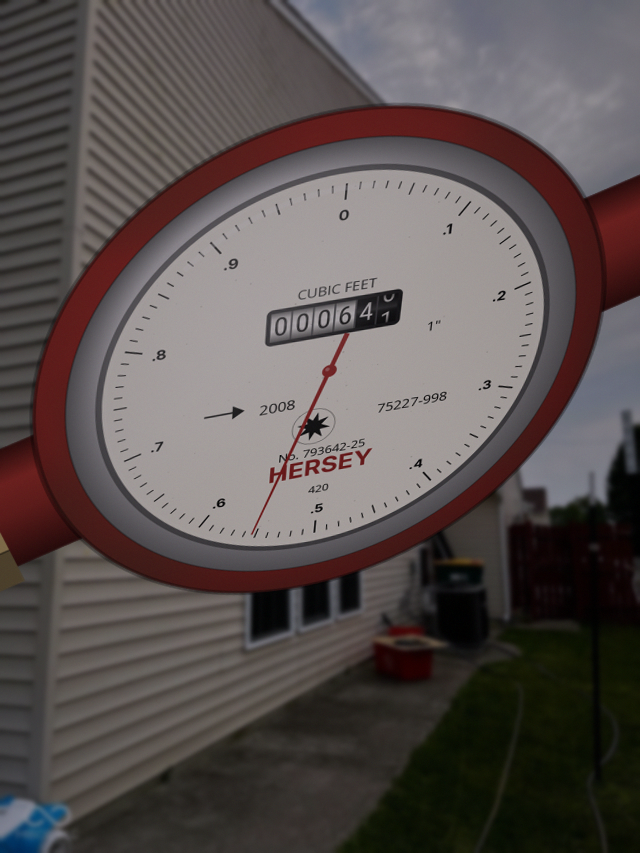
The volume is 640.55 ft³
